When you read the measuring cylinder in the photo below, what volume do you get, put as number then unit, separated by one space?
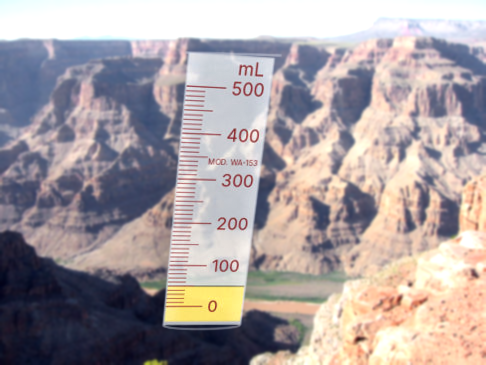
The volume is 50 mL
